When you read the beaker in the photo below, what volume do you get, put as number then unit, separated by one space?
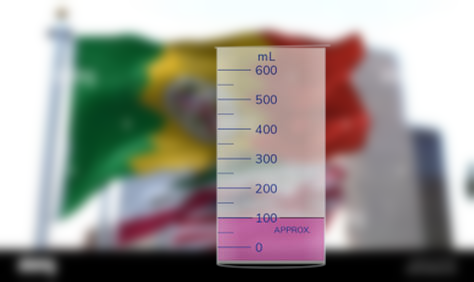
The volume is 100 mL
